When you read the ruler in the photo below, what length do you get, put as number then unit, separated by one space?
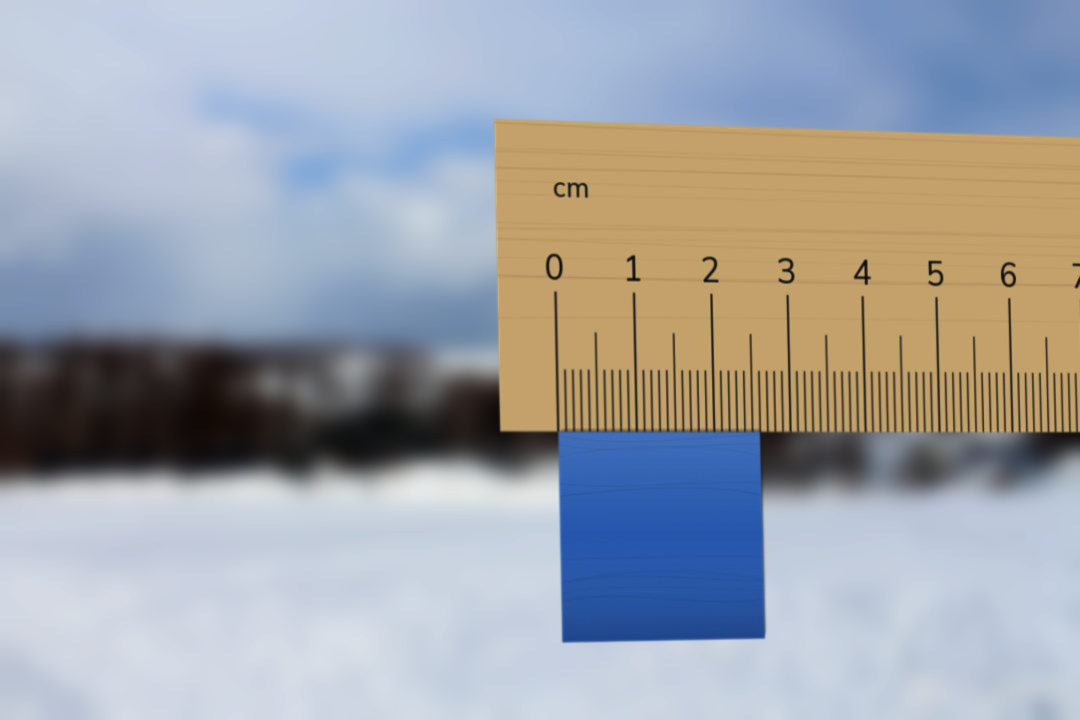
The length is 2.6 cm
